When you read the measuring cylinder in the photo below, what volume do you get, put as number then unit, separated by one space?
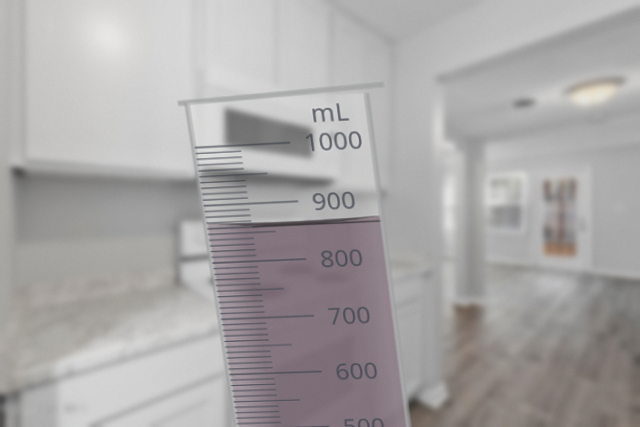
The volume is 860 mL
